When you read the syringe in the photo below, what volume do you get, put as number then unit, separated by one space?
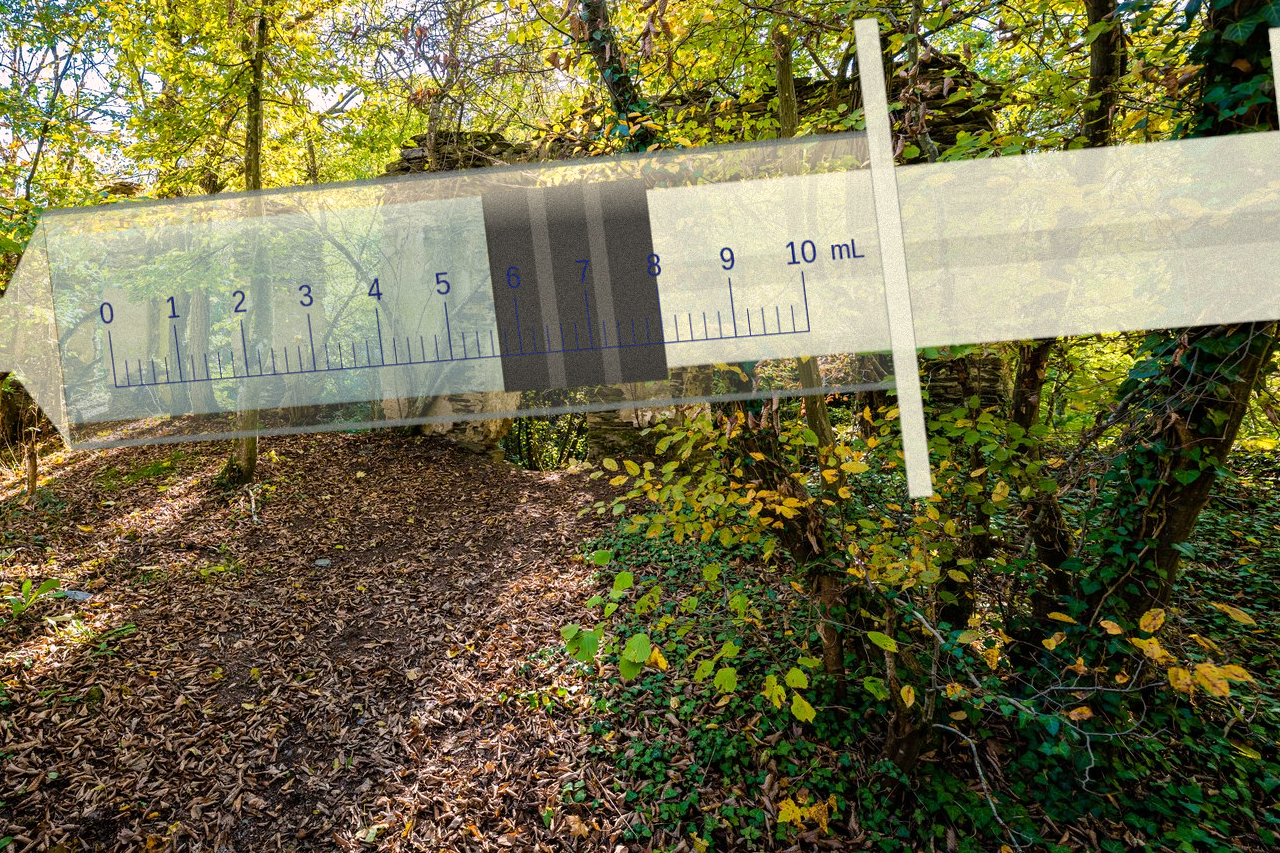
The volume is 5.7 mL
